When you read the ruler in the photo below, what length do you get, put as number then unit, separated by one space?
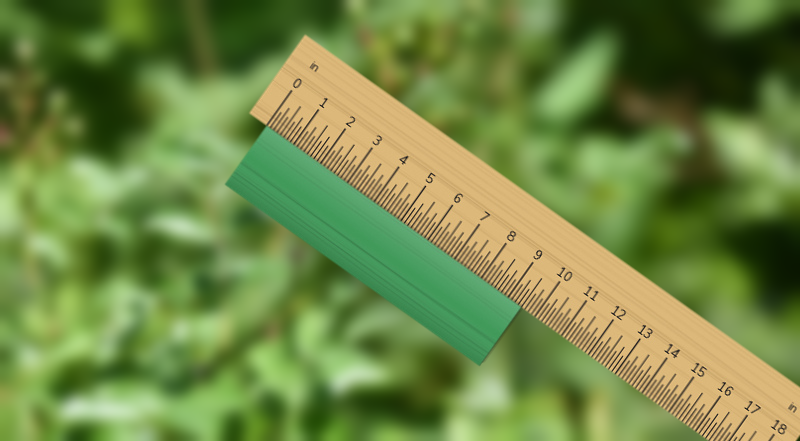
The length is 9.5 in
